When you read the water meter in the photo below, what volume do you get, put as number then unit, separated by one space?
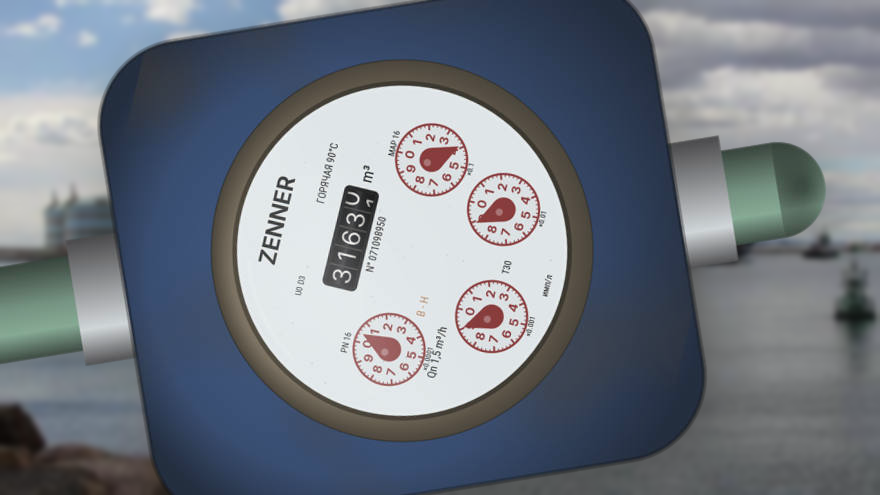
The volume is 31630.3890 m³
